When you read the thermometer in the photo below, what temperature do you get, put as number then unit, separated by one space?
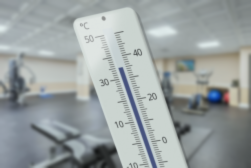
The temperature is 35 °C
